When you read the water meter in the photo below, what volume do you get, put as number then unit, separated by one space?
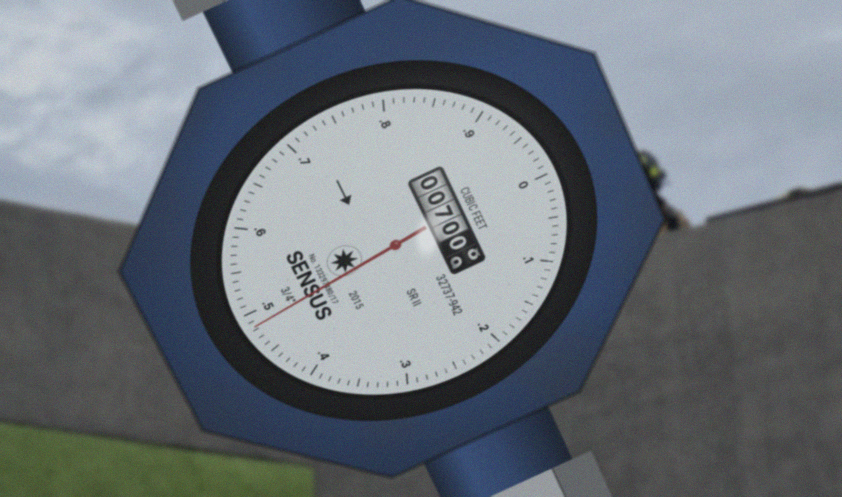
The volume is 7008.48 ft³
